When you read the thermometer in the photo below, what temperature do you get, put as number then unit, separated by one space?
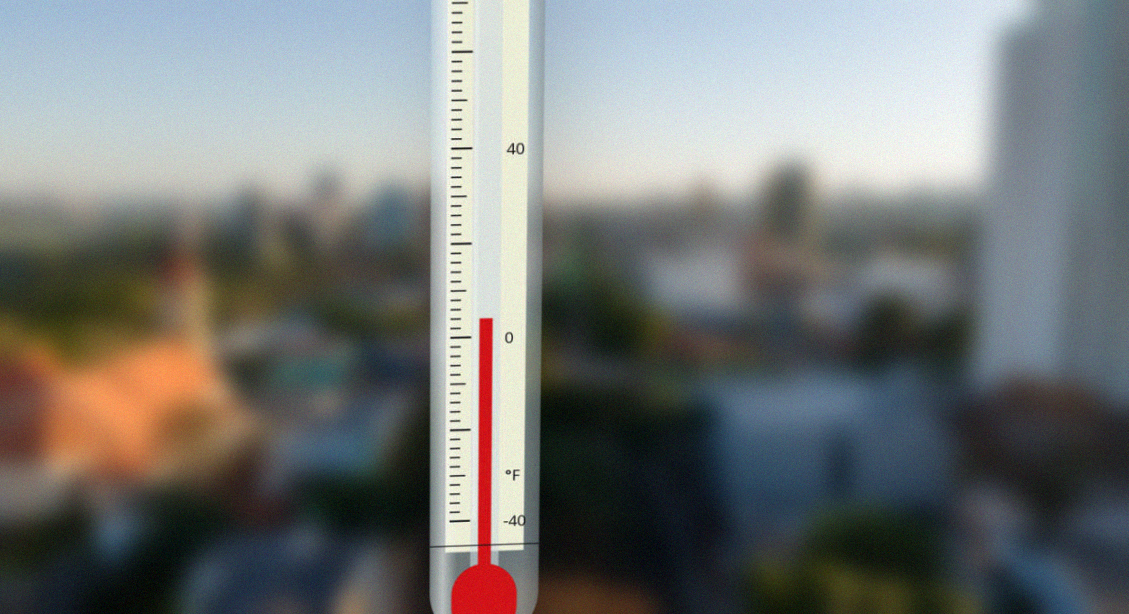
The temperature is 4 °F
